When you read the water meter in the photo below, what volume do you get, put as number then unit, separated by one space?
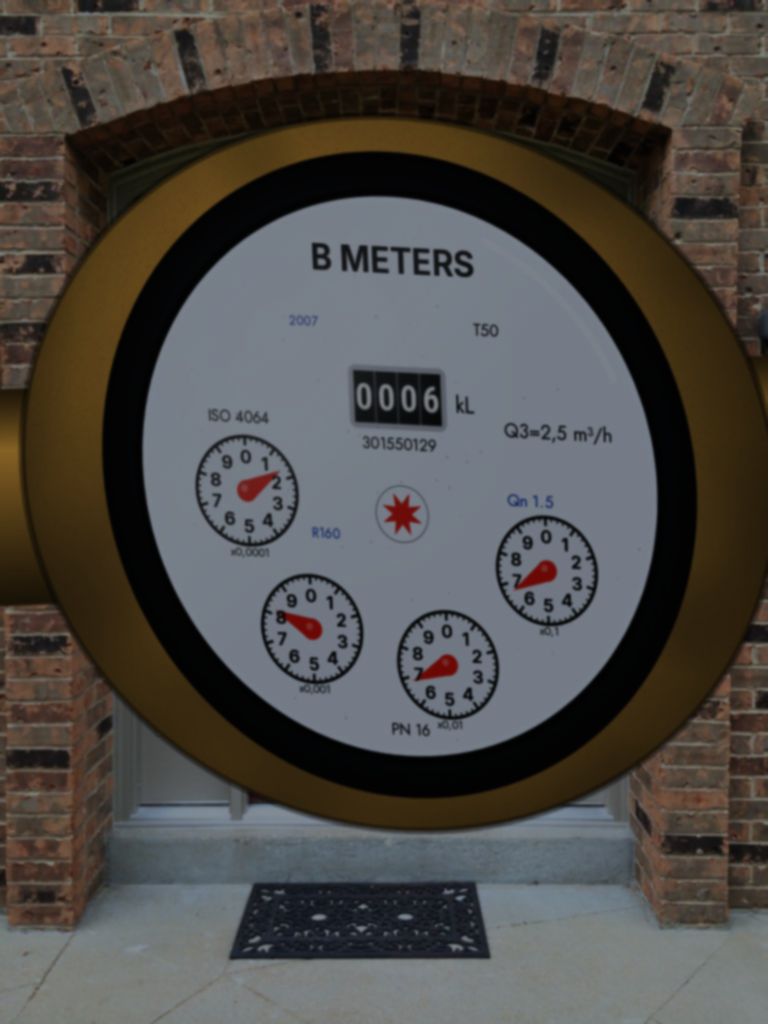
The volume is 6.6681 kL
